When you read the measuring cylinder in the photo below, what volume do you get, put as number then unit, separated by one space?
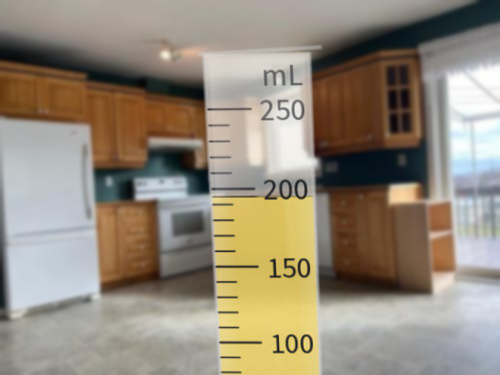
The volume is 195 mL
